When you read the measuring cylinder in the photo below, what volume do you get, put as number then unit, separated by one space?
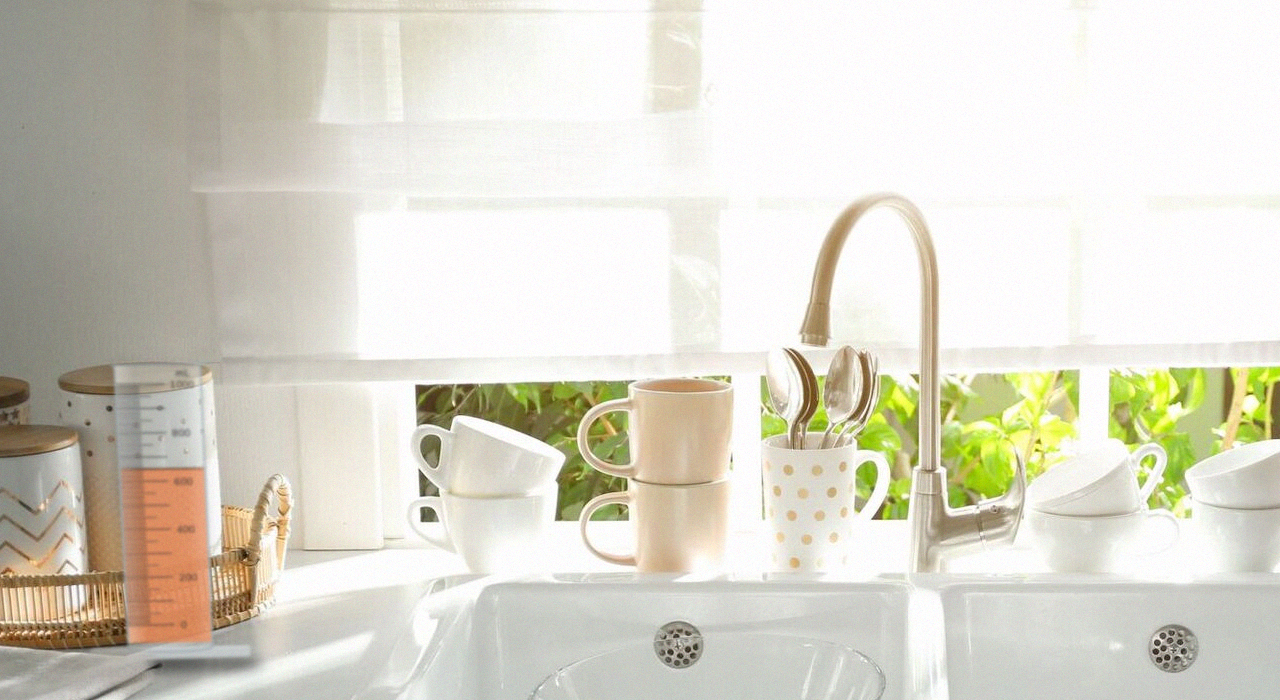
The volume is 650 mL
